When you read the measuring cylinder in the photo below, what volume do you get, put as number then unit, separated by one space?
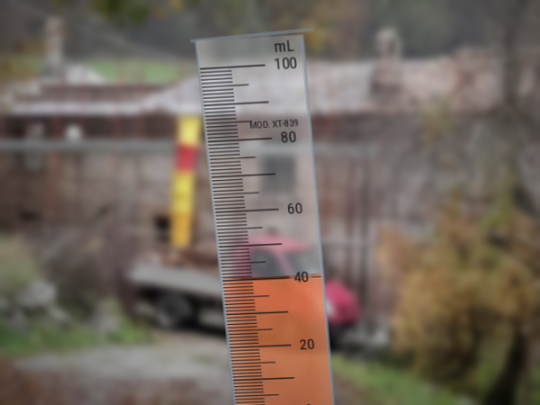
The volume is 40 mL
